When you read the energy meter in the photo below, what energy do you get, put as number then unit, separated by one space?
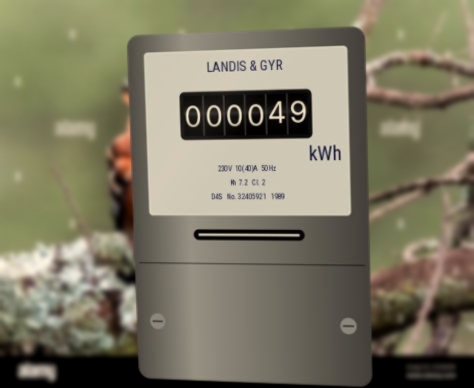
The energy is 49 kWh
